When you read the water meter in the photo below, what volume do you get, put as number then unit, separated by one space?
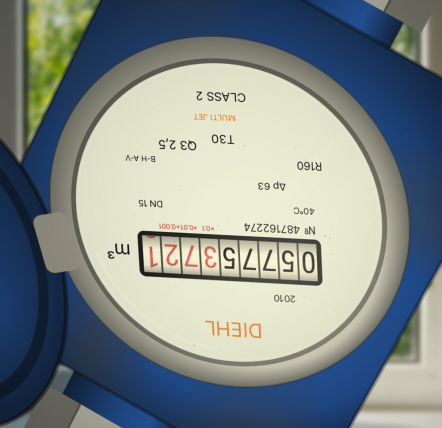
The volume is 5775.3721 m³
